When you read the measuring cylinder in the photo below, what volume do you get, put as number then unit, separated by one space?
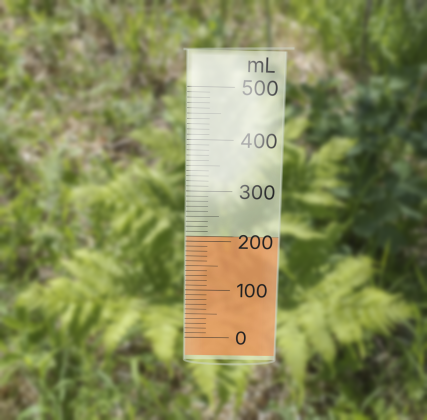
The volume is 210 mL
